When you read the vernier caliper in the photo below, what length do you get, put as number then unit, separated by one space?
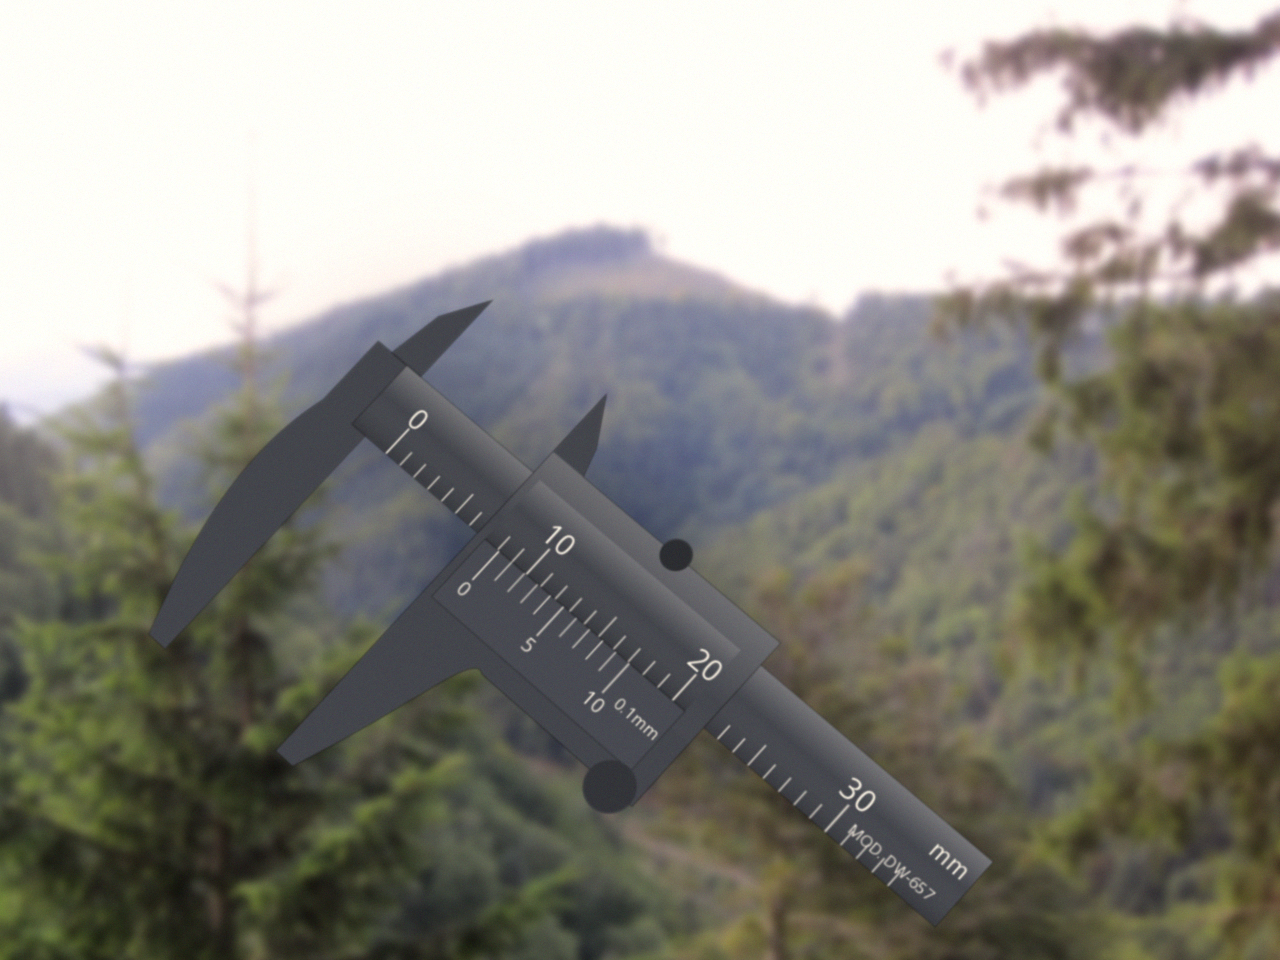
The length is 8.1 mm
